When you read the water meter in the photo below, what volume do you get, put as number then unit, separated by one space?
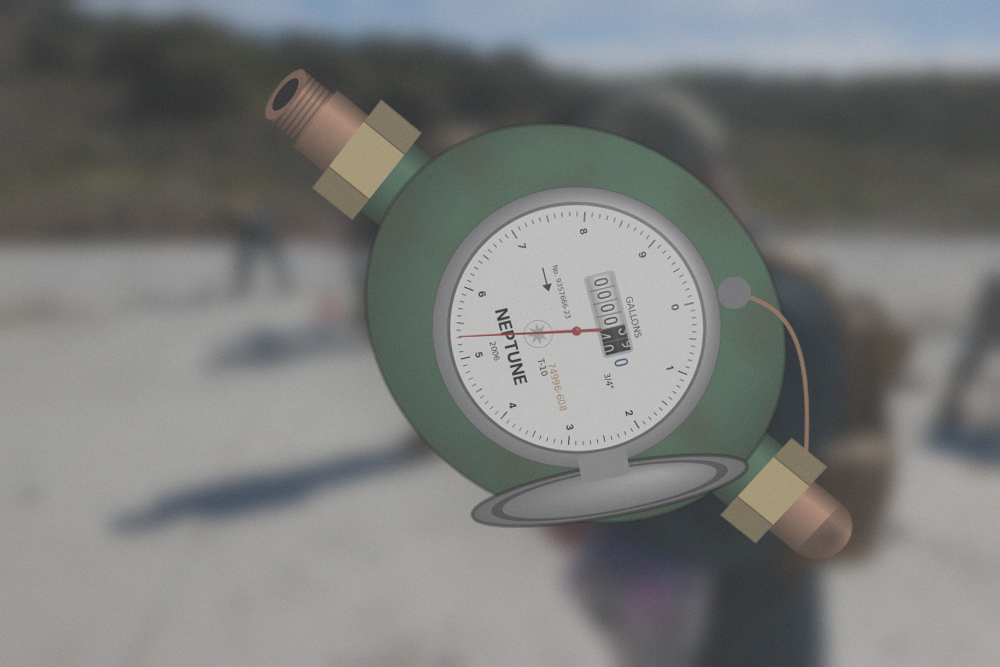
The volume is 395.3 gal
